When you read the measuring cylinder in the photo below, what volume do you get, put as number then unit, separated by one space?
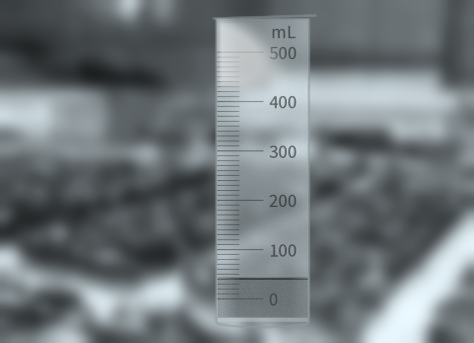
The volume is 40 mL
